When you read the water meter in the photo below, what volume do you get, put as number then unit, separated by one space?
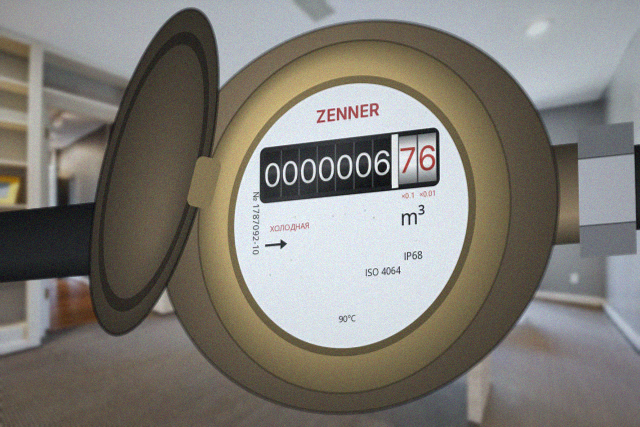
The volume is 6.76 m³
